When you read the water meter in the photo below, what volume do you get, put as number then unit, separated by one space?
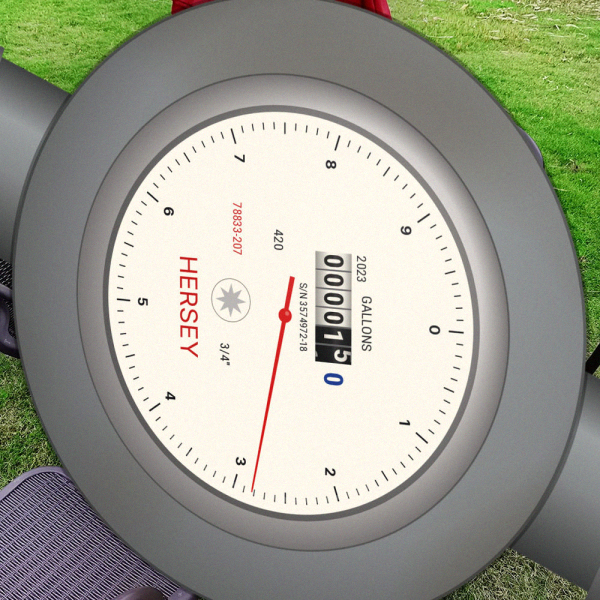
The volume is 152.8 gal
